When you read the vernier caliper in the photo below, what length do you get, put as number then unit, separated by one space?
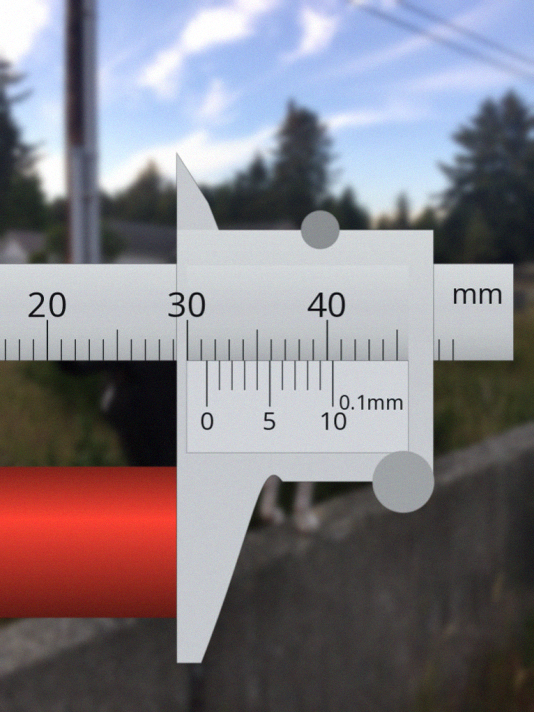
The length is 31.4 mm
